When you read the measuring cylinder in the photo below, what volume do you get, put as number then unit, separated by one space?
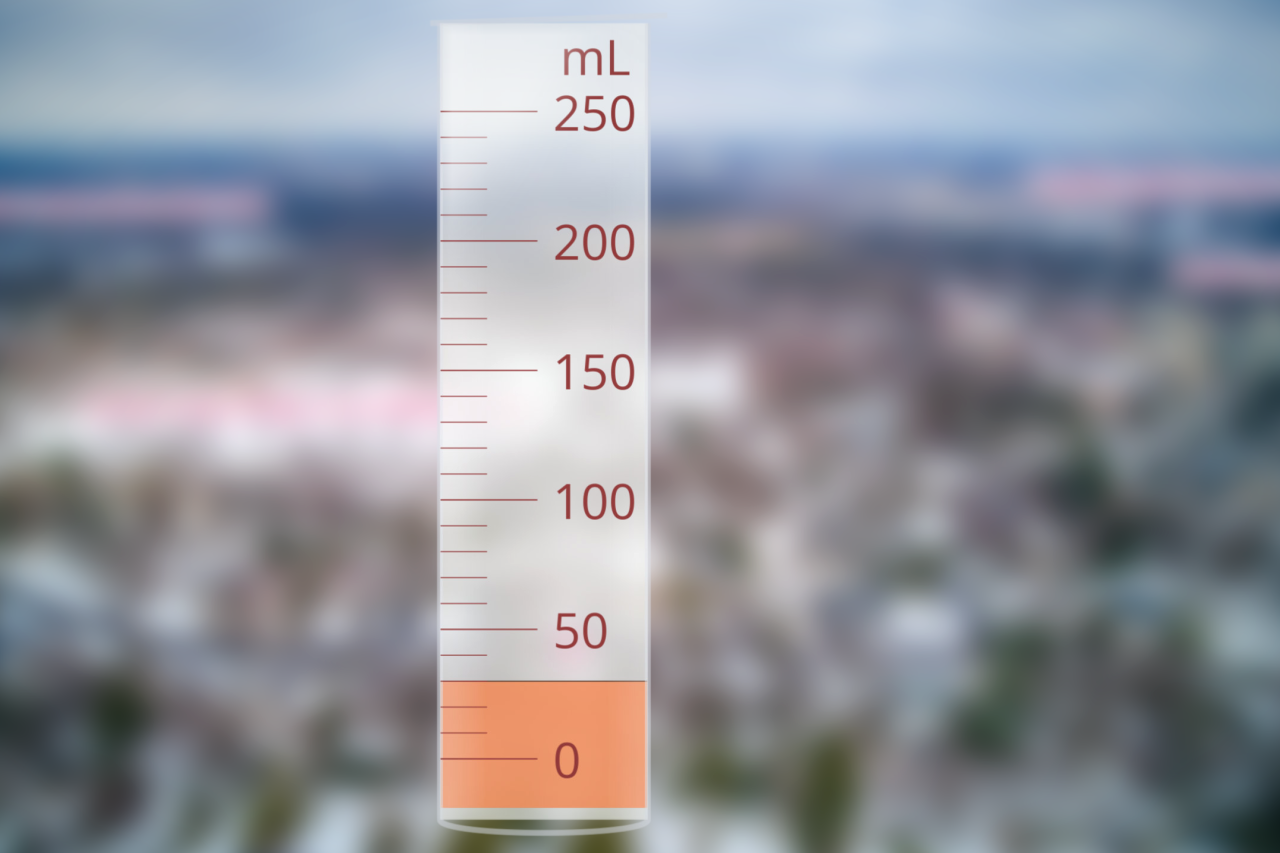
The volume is 30 mL
